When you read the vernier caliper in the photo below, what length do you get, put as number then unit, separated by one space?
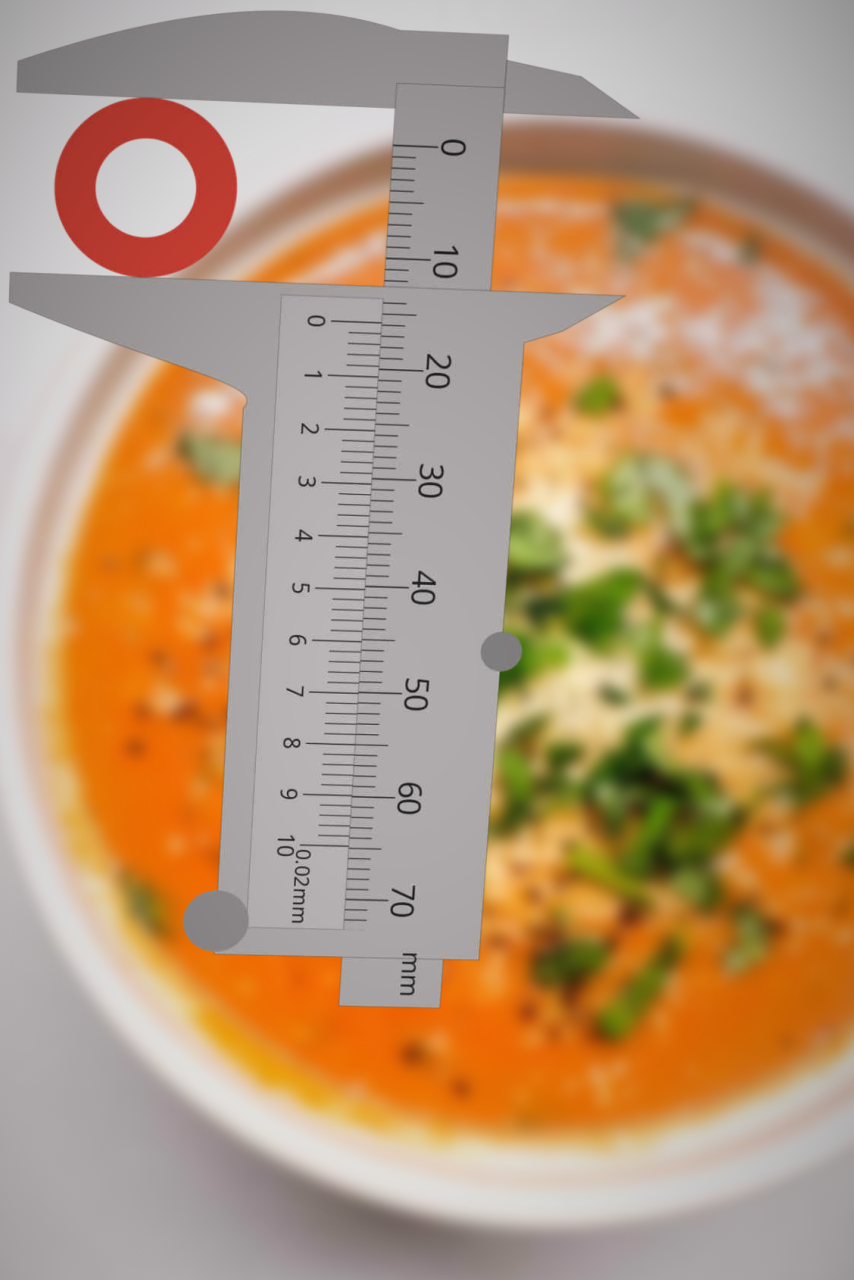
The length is 15.8 mm
